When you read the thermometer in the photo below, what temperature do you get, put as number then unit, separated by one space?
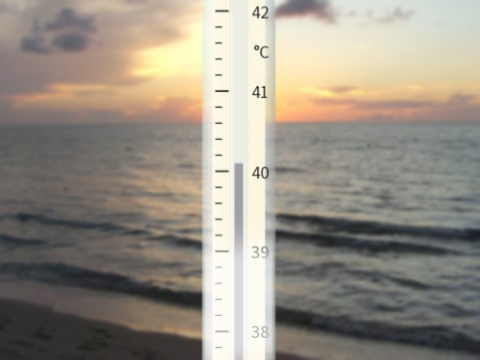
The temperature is 40.1 °C
